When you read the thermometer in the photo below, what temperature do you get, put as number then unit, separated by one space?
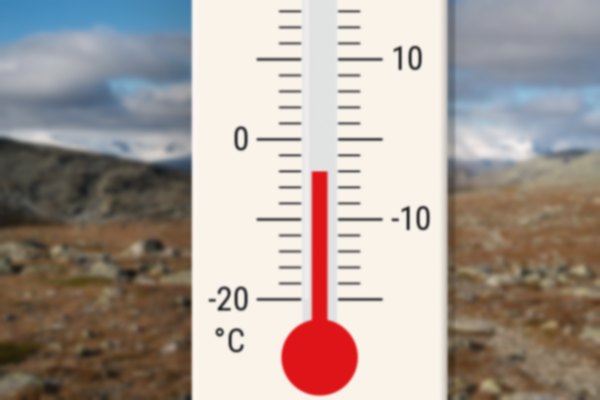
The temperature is -4 °C
